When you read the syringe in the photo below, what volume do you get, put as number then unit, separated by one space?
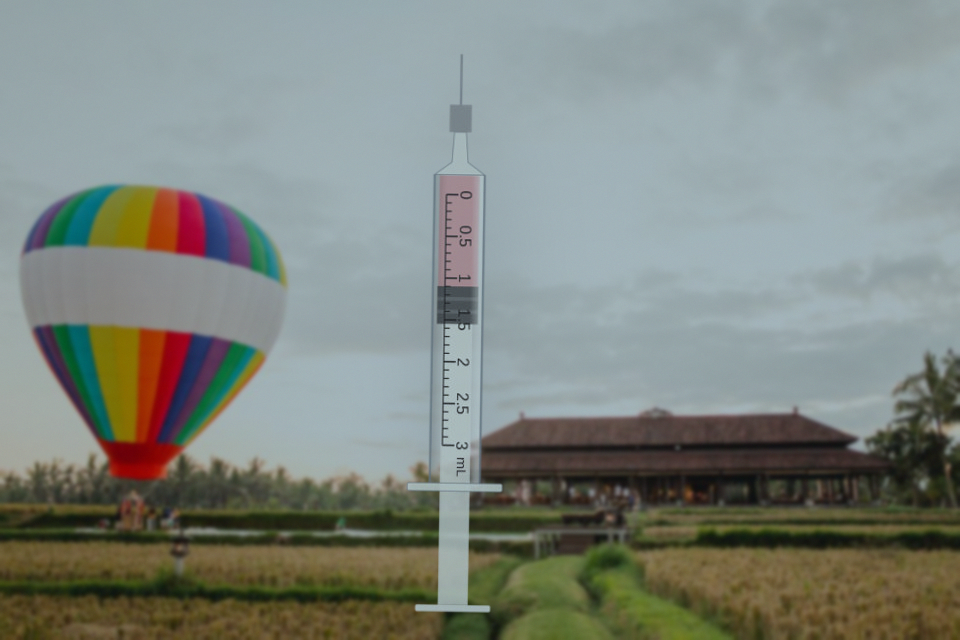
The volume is 1.1 mL
